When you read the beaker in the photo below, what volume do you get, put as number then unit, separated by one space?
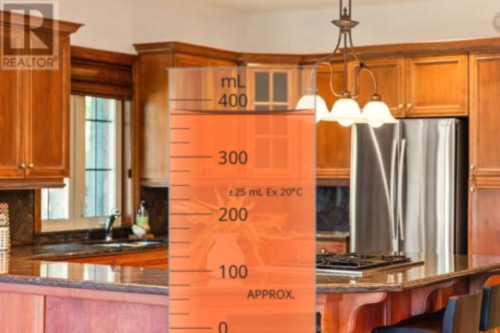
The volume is 375 mL
